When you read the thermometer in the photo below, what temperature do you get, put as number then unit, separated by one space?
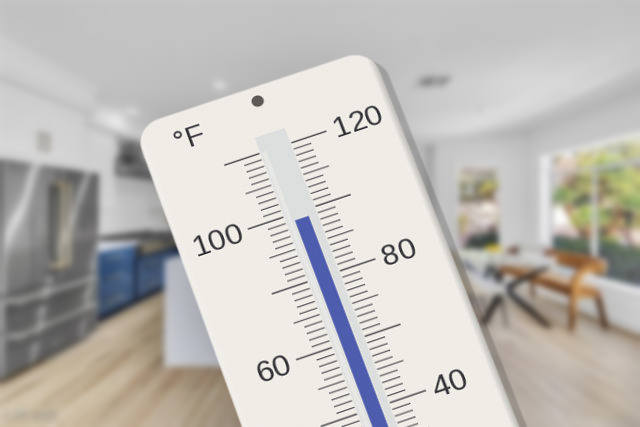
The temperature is 98 °F
